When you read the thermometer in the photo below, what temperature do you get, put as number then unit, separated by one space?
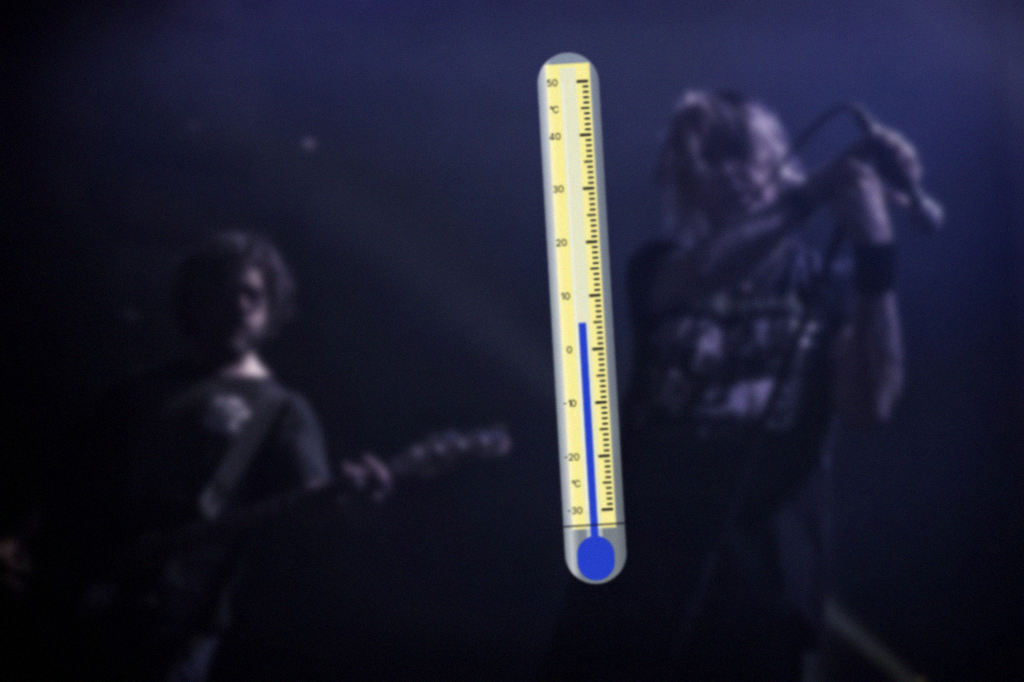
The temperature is 5 °C
